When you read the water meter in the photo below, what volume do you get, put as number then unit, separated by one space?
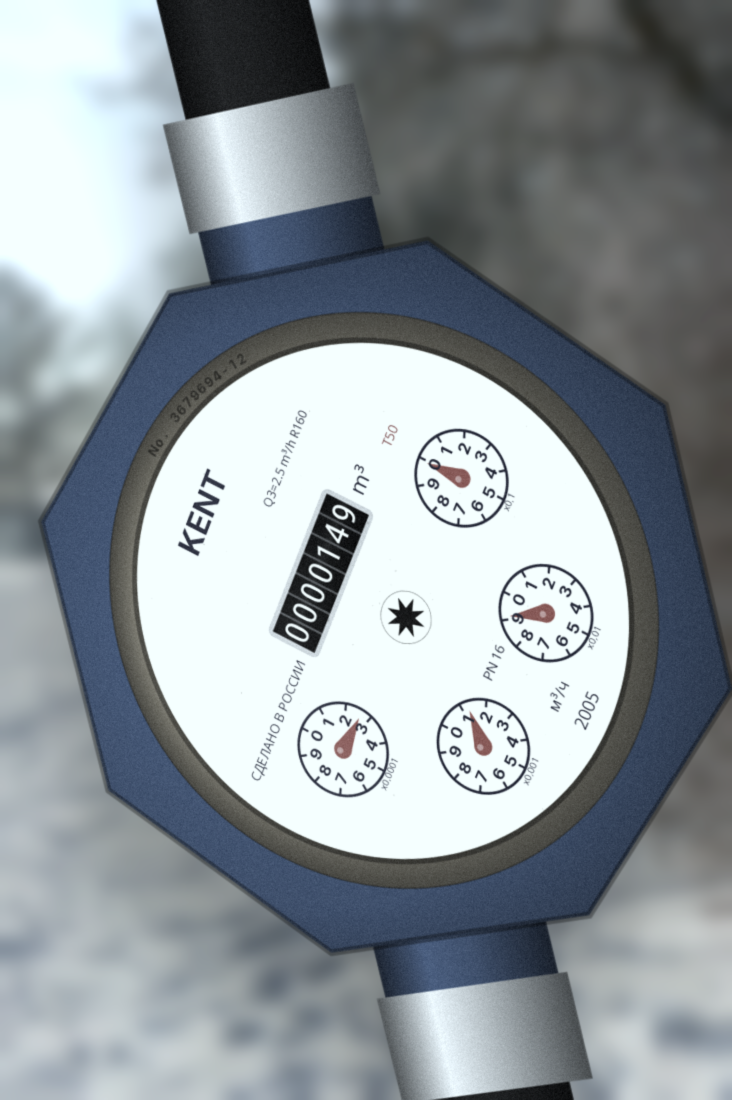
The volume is 148.9912 m³
